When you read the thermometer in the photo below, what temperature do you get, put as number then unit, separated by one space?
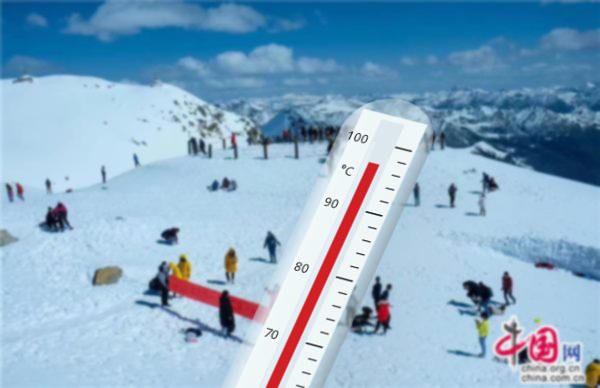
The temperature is 97 °C
